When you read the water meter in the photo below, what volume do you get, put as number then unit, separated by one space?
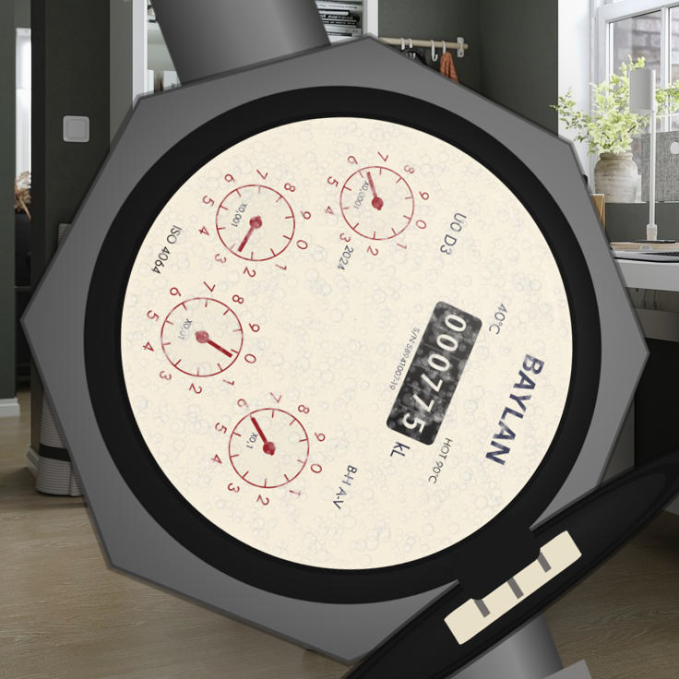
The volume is 775.6026 kL
